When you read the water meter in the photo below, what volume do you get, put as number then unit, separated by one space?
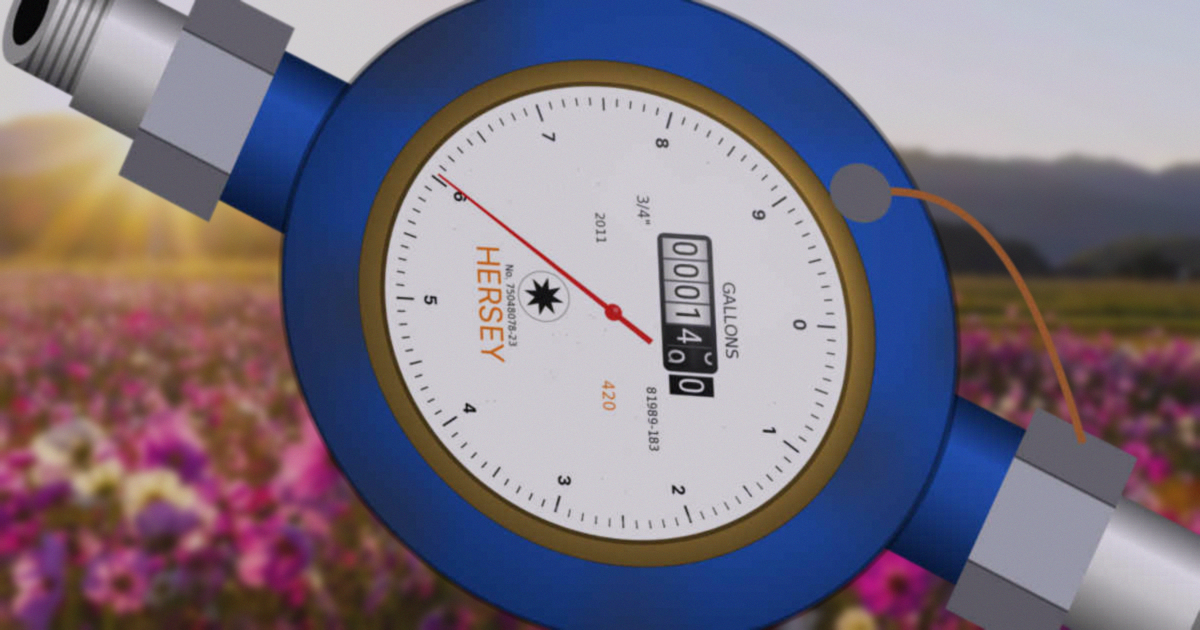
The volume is 1486.0 gal
